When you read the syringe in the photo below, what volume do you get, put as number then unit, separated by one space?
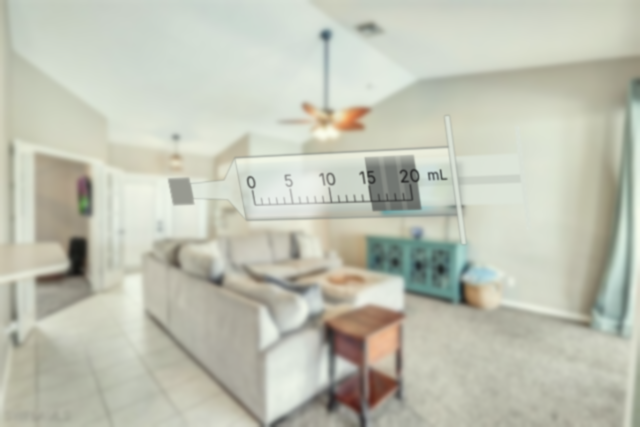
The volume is 15 mL
